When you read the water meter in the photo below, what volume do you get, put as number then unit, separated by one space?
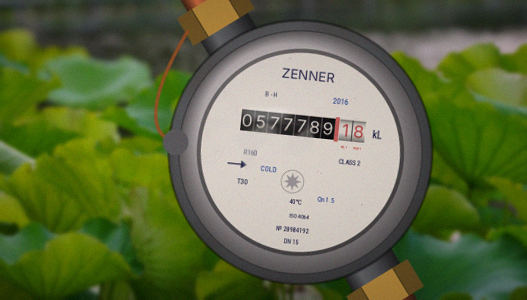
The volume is 577789.18 kL
